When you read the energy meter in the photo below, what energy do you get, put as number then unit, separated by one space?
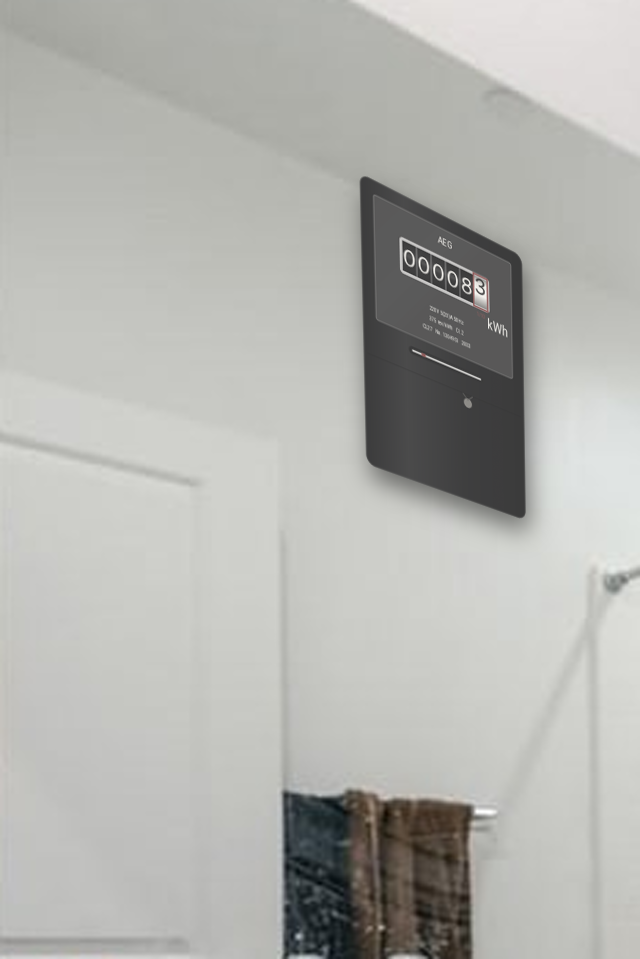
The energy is 8.3 kWh
